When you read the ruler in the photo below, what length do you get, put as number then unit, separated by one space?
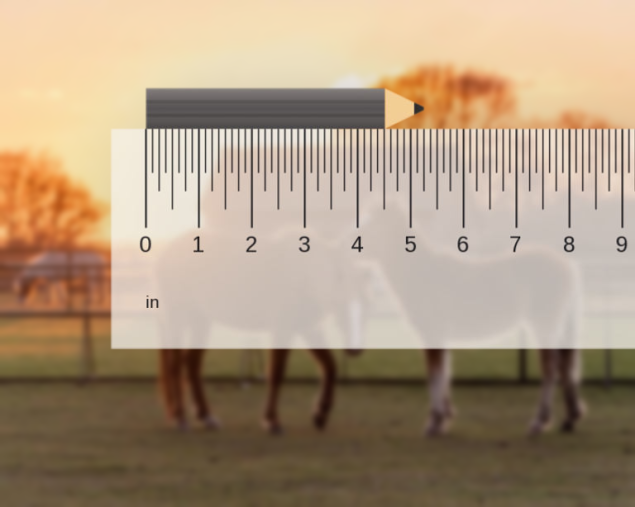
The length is 5.25 in
